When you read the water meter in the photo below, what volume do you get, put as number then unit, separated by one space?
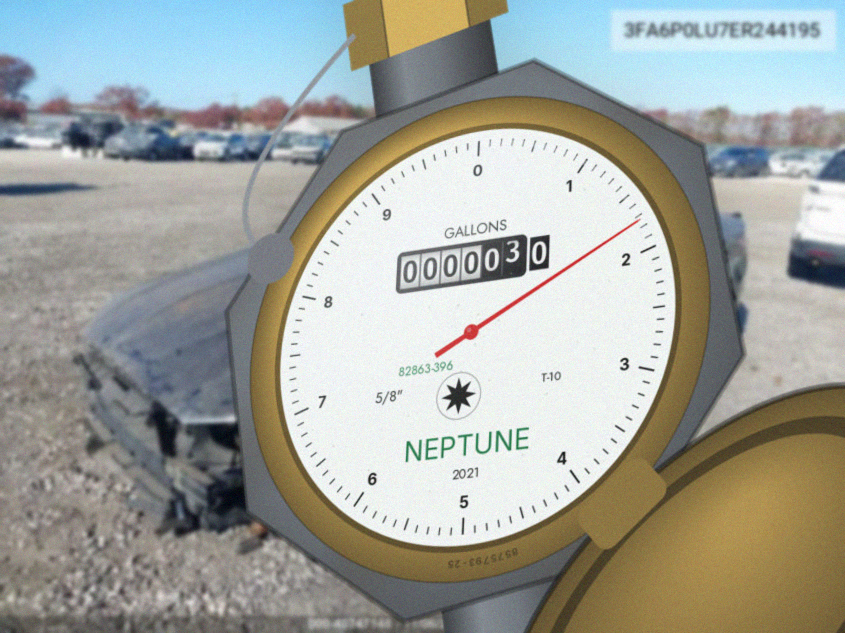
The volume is 31.7 gal
